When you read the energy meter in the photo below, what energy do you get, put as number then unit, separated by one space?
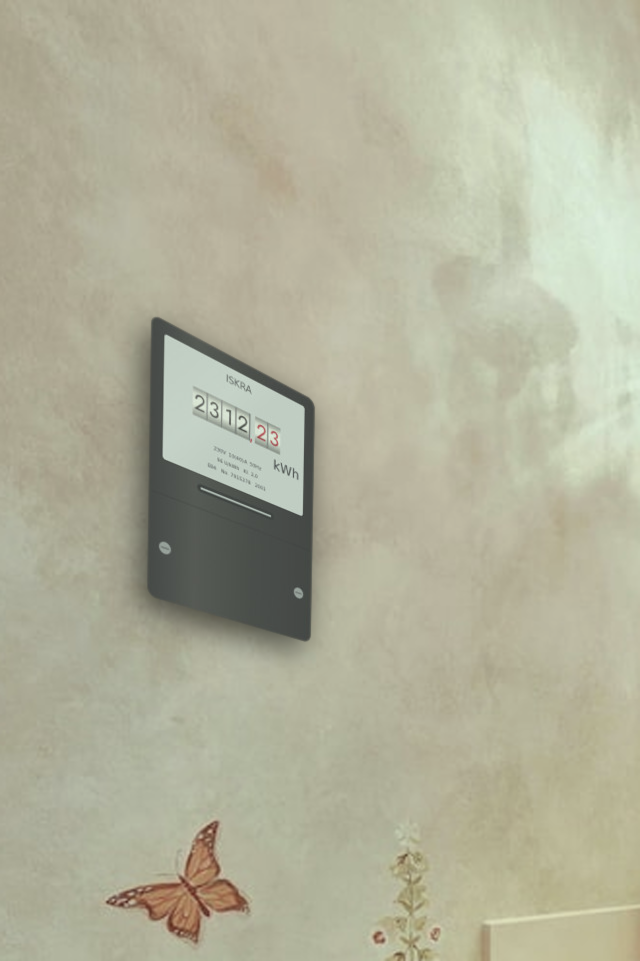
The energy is 2312.23 kWh
